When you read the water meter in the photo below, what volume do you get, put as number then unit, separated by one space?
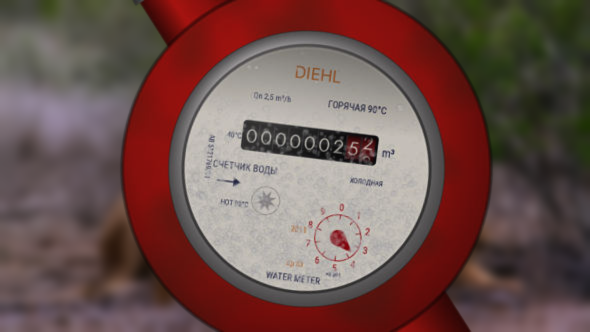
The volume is 2.523 m³
